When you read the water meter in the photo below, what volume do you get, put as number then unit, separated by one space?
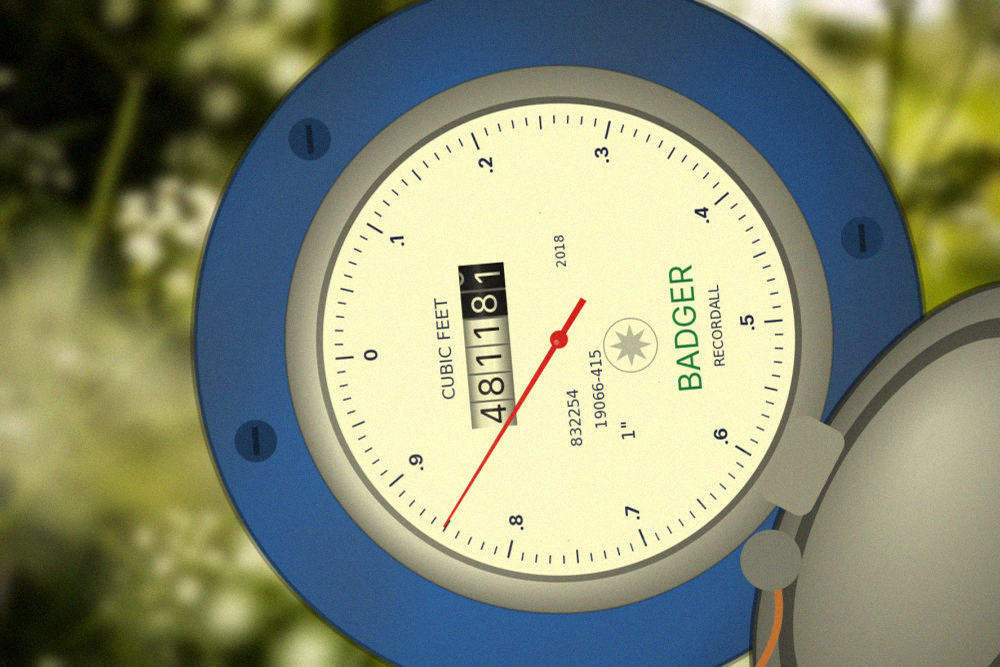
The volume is 481180.85 ft³
